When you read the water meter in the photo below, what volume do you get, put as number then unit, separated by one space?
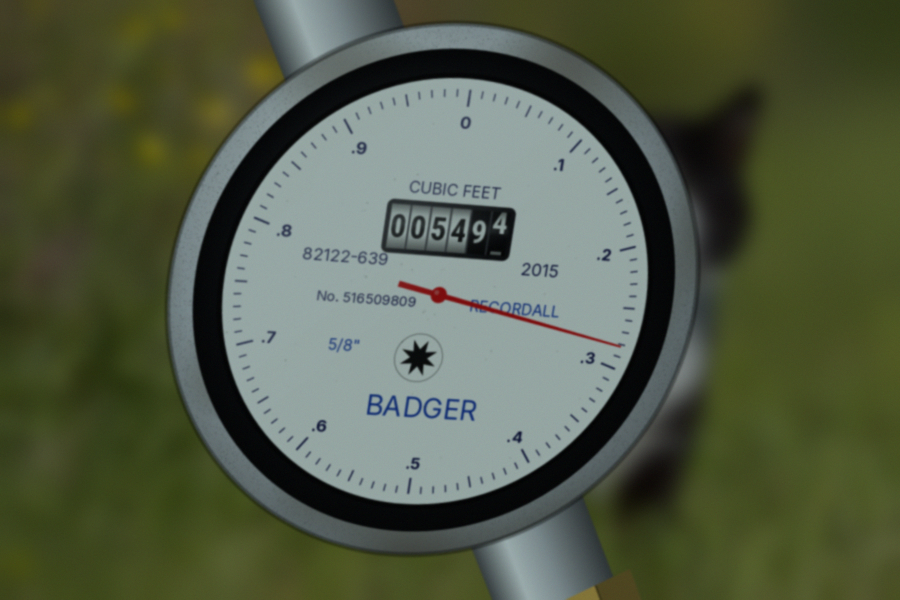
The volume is 5494.28 ft³
